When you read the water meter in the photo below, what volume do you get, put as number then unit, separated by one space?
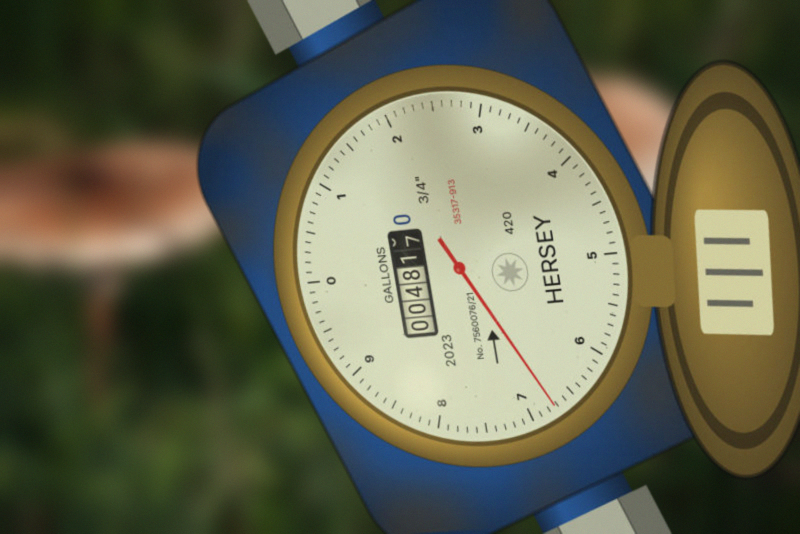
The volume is 48166.7 gal
